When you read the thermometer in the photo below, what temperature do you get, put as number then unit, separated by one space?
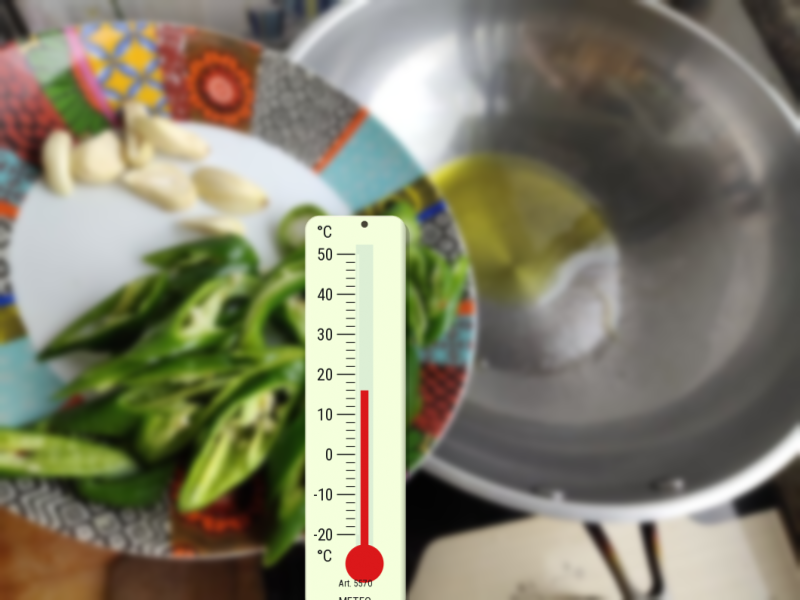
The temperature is 16 °C
